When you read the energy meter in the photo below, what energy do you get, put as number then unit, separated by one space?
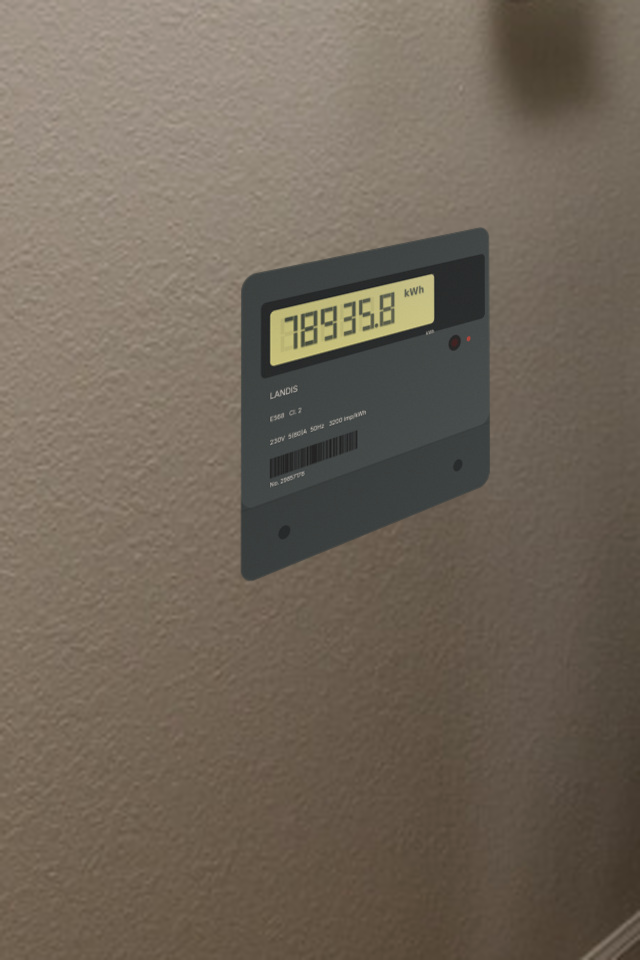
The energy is 78935.8 kWh
